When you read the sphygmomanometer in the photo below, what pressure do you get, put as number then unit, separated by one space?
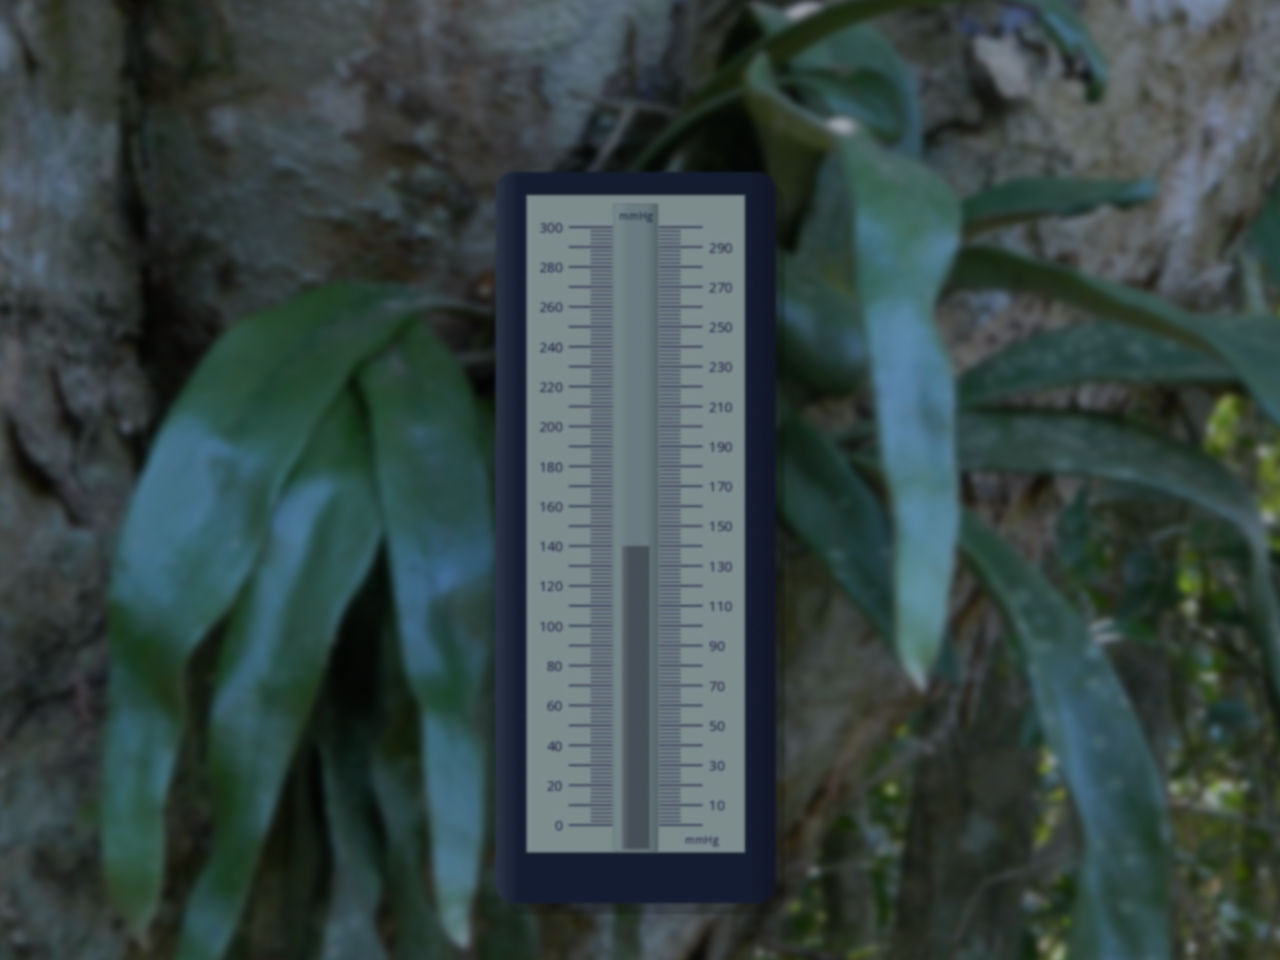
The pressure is 140 mmHg
